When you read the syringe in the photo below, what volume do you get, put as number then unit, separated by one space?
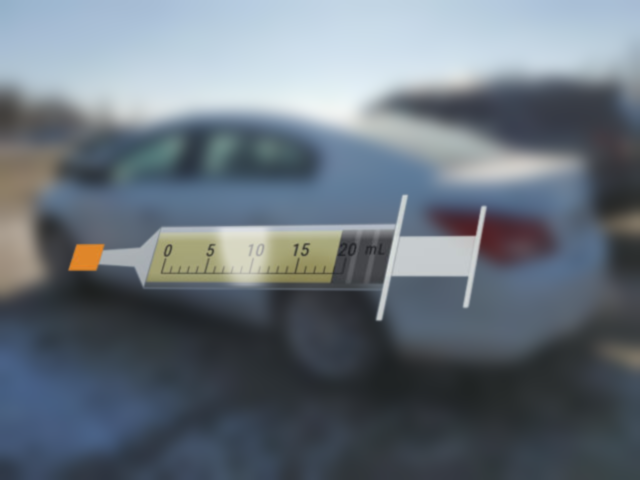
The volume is 19 mL
